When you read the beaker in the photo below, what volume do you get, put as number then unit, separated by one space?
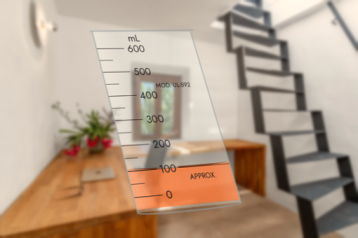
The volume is 100 mL
